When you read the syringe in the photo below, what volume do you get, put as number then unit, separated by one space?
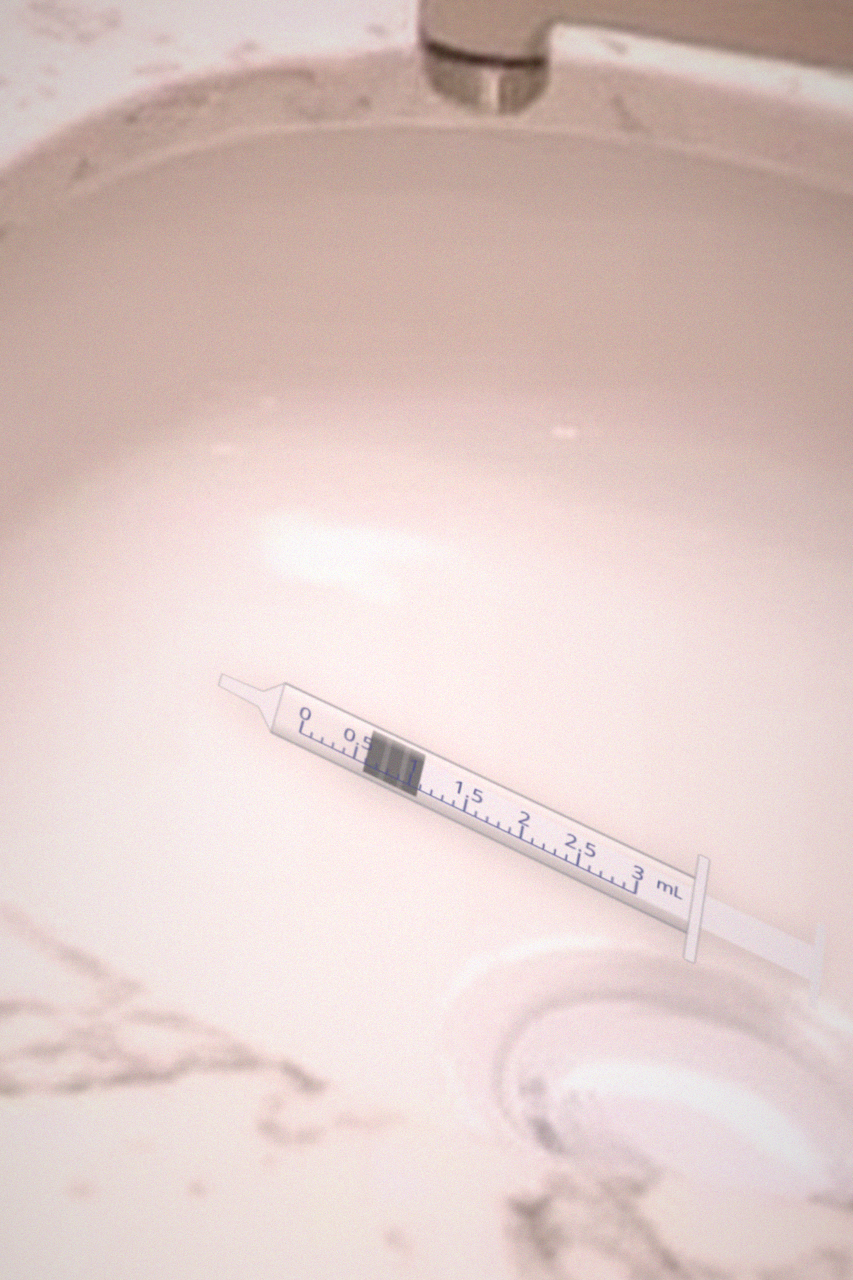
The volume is 0.6 mL
